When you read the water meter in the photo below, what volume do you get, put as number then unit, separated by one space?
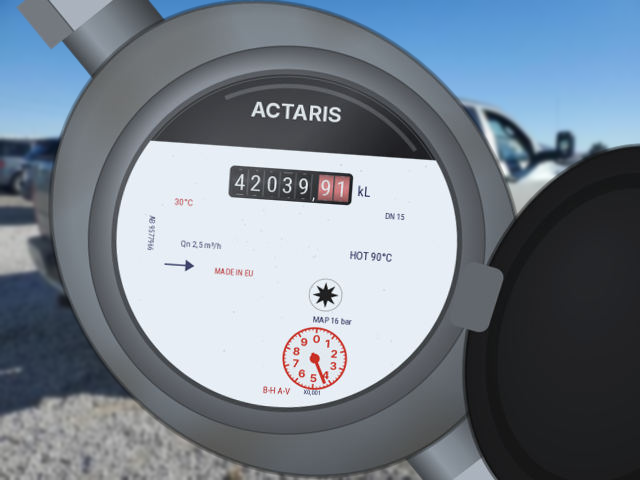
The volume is 42039.914 kL
